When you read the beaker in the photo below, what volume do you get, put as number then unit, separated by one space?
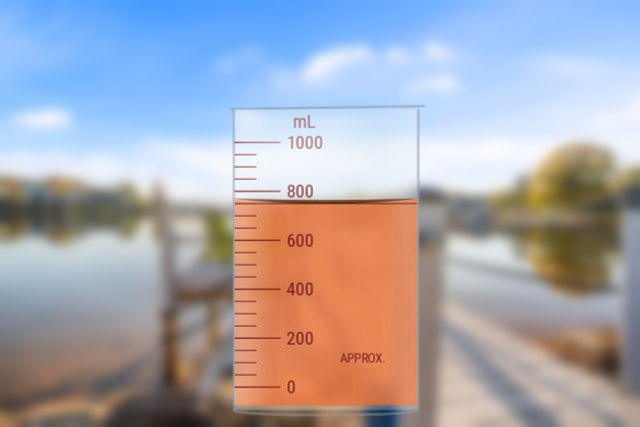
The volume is 750 mL
